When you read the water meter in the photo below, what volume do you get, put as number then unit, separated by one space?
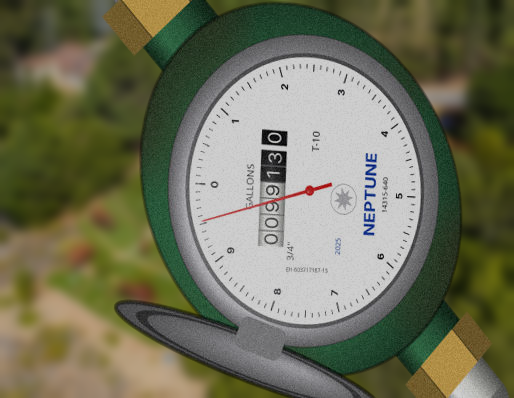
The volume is 99129.5 gal
